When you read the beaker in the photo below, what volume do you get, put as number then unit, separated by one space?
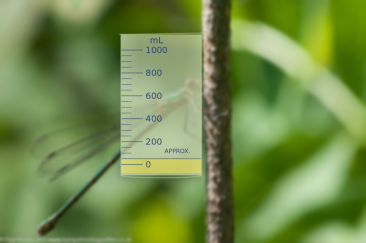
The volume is 50 mL
